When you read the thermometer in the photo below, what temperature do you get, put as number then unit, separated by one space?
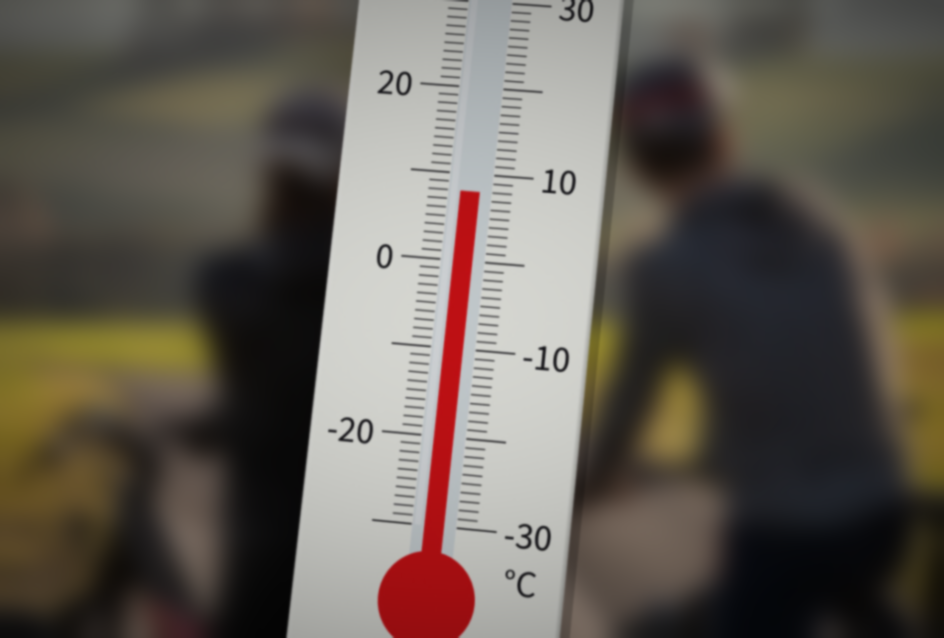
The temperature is 8 °C
